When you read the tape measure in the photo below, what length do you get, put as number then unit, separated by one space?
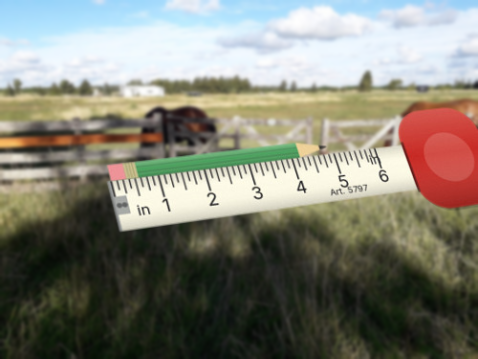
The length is 4.875 in
